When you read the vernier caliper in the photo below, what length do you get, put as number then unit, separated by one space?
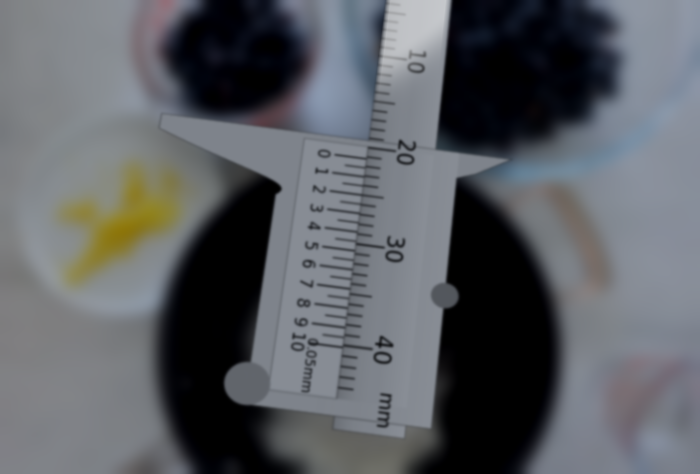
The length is 21.2 mm
